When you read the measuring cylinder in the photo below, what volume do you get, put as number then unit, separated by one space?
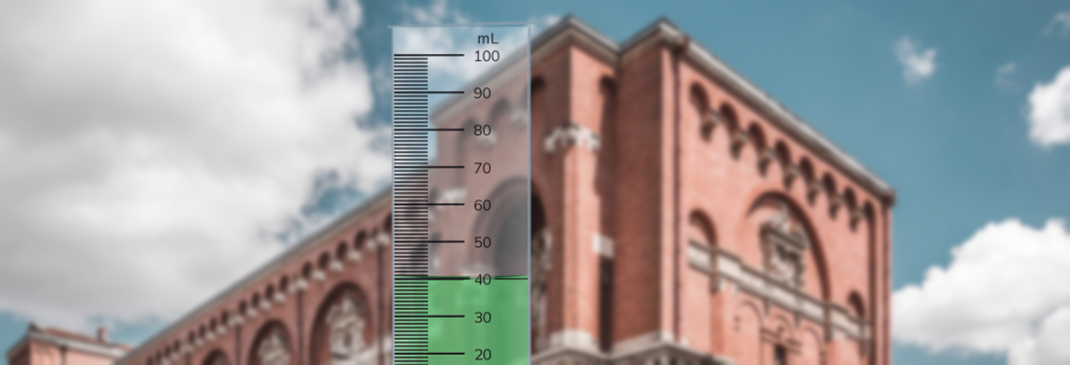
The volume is 40 mL
